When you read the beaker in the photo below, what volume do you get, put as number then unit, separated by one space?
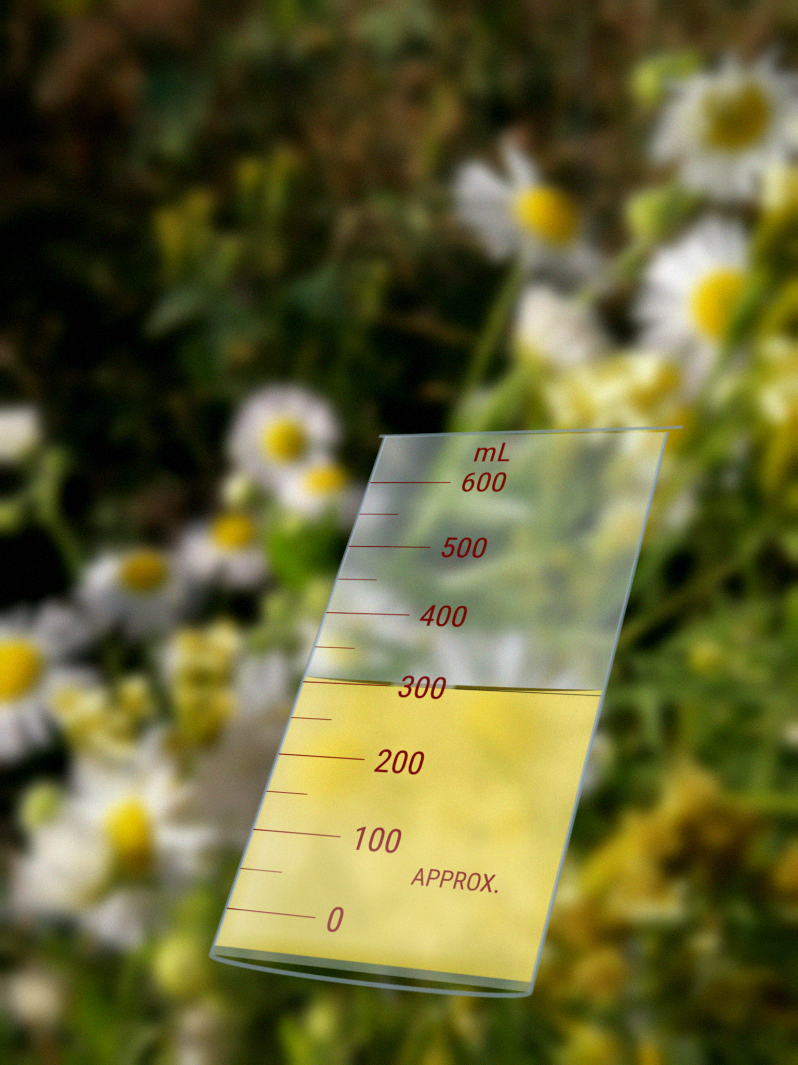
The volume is 300 mL
